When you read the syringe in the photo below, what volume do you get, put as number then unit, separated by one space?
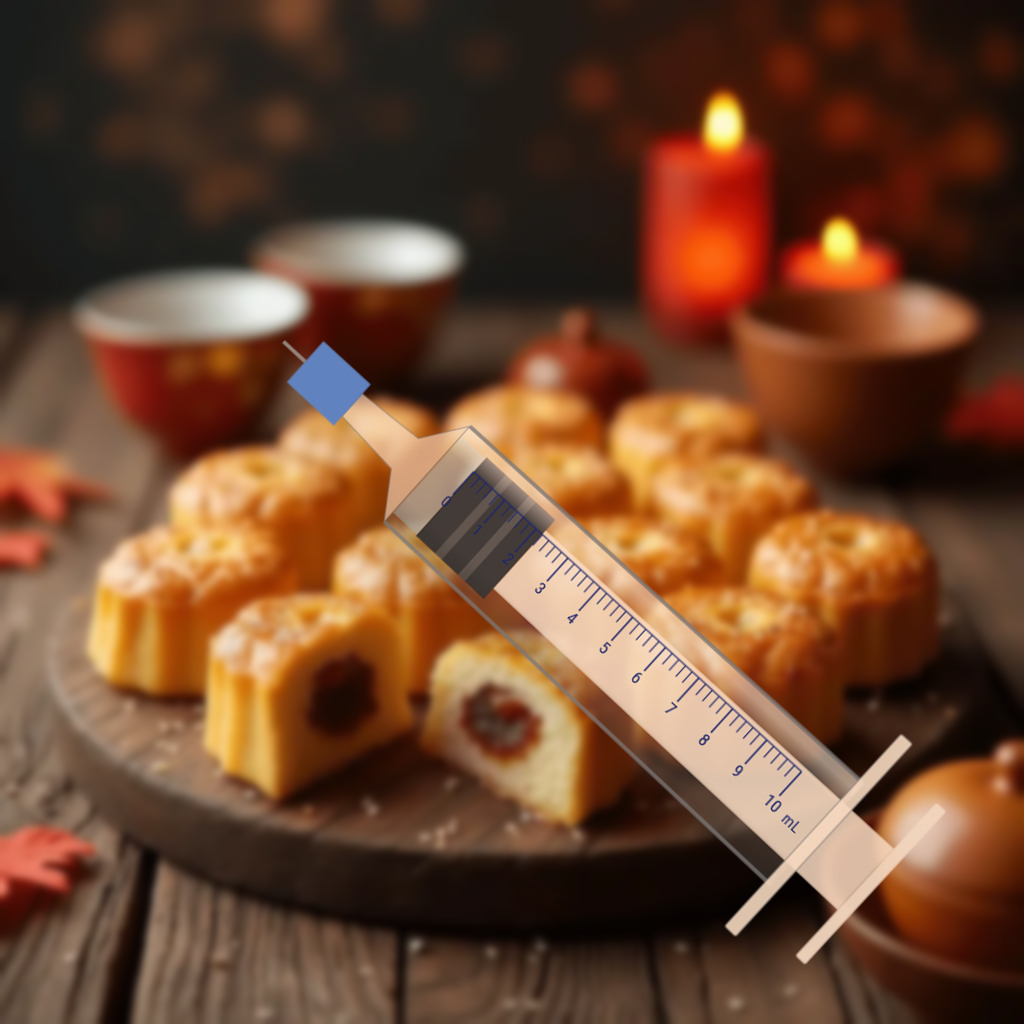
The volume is 0 mL
